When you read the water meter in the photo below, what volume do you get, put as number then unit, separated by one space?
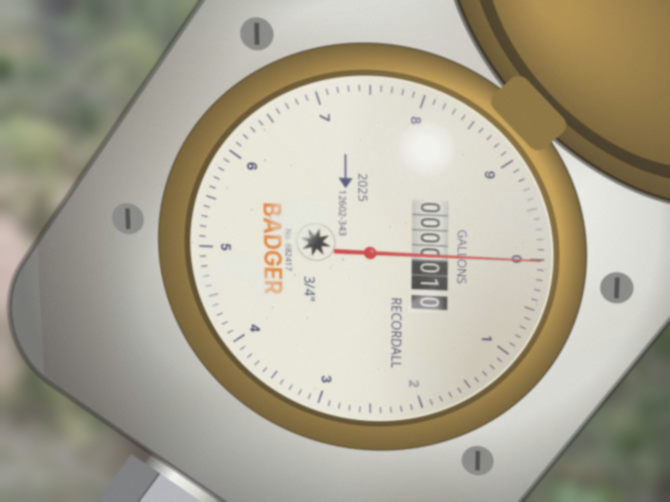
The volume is 10.0 gal
